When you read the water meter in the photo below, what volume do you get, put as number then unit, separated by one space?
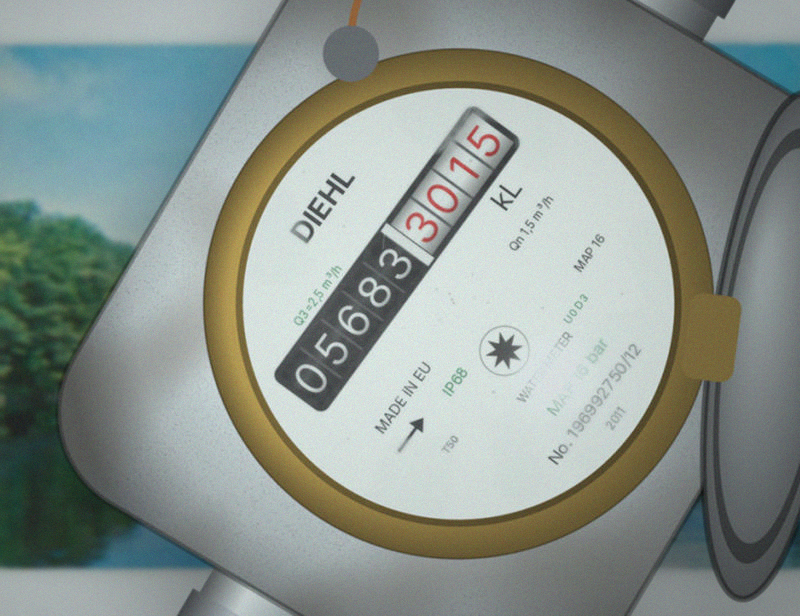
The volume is 5683.3015 kL
